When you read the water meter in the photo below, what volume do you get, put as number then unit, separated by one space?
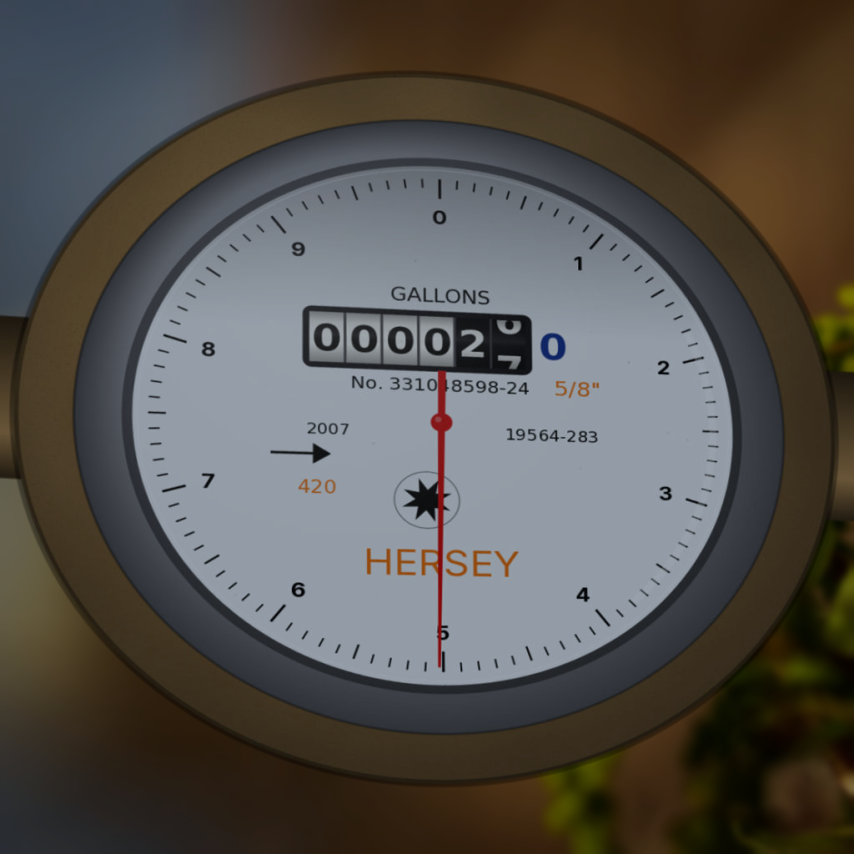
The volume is 265.0 gal
